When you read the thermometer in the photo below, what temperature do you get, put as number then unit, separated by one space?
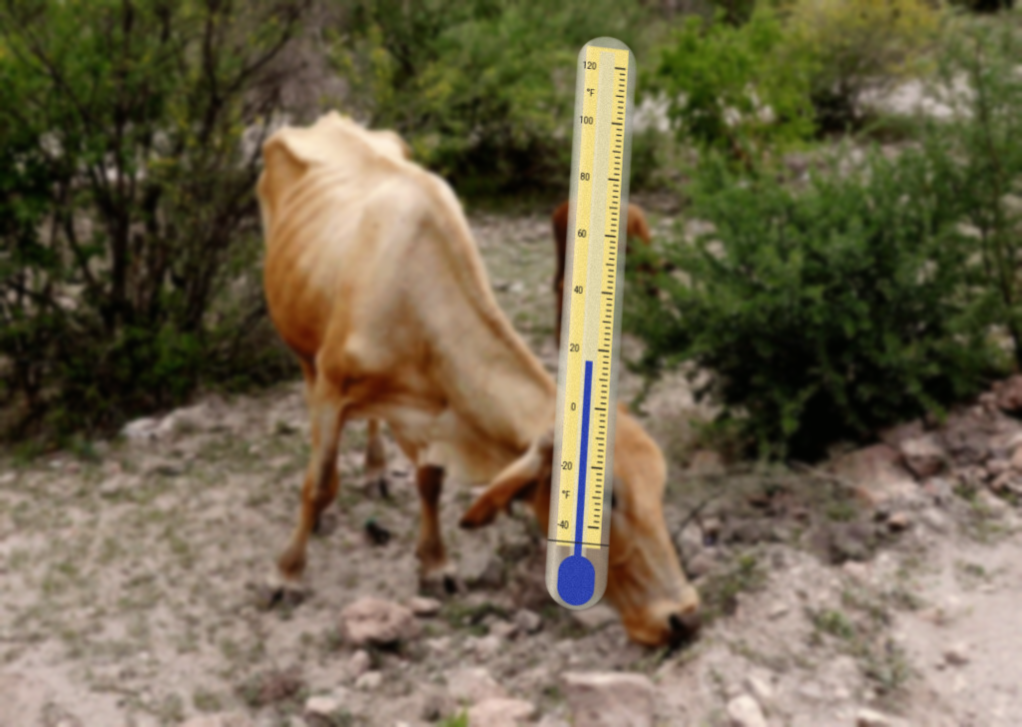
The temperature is 16 °F
